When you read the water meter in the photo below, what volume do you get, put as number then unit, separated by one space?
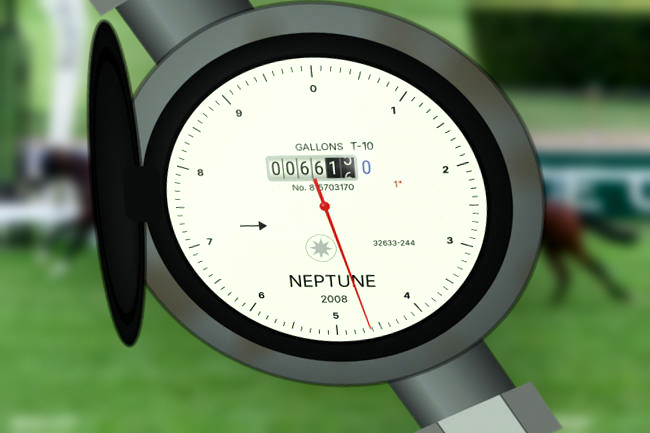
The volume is 66154.6 gal
